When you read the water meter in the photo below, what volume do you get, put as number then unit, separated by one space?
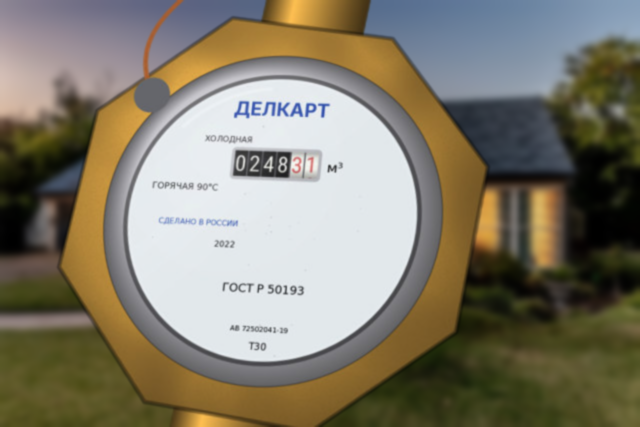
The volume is 248.31 m³
